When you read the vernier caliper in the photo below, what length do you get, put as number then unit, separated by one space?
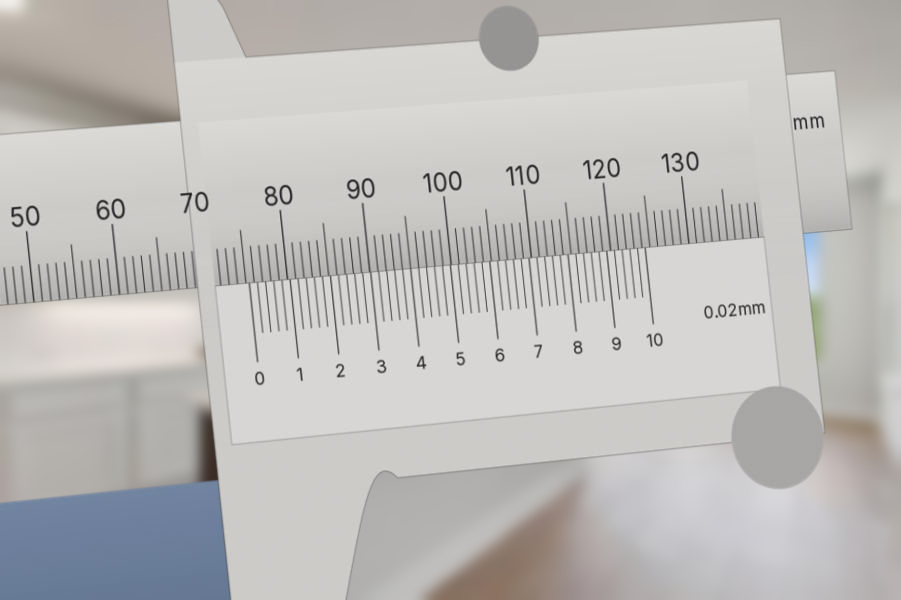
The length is 75.4 mm
